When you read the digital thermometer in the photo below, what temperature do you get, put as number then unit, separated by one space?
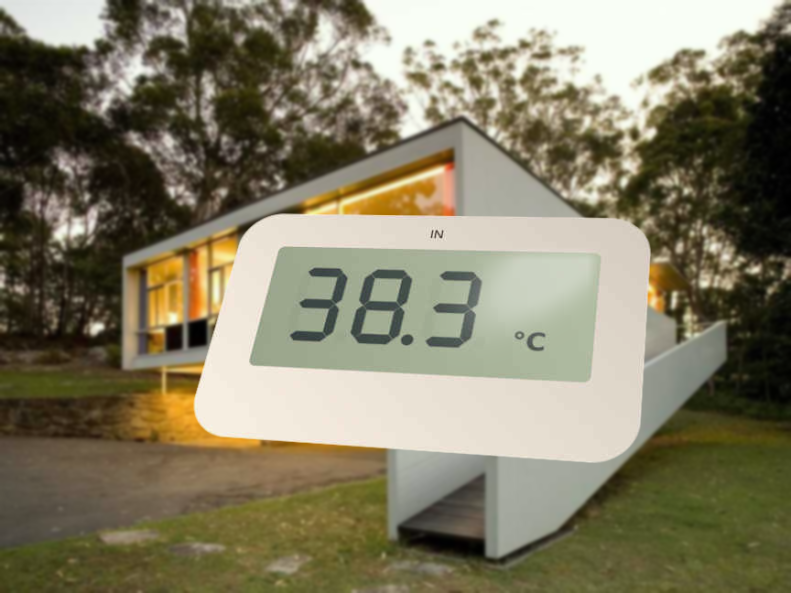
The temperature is 38.3 °C
